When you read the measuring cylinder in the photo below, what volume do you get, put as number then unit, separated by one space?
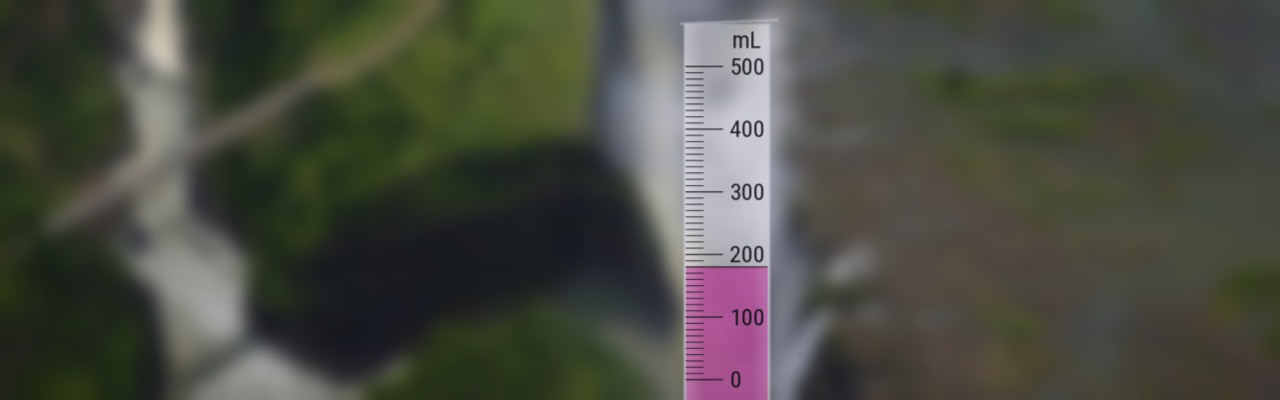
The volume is 180 mL
